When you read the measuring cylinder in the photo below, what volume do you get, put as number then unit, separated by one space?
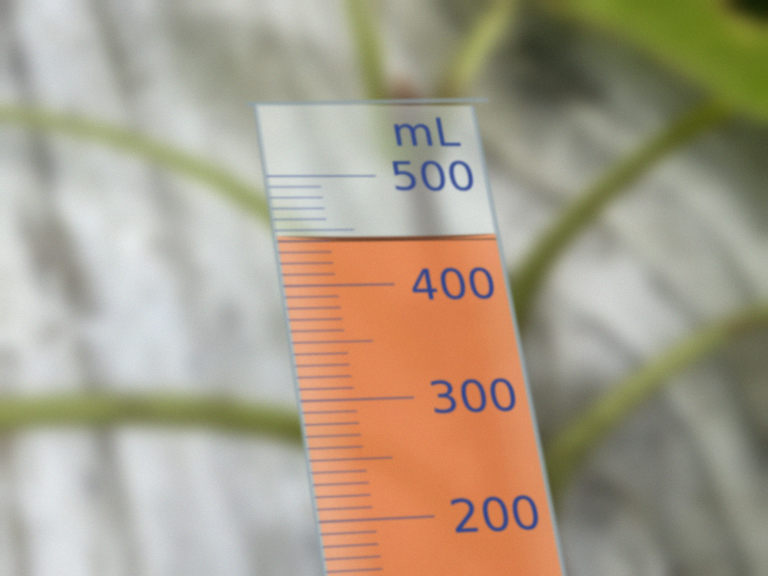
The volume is 440 mL
